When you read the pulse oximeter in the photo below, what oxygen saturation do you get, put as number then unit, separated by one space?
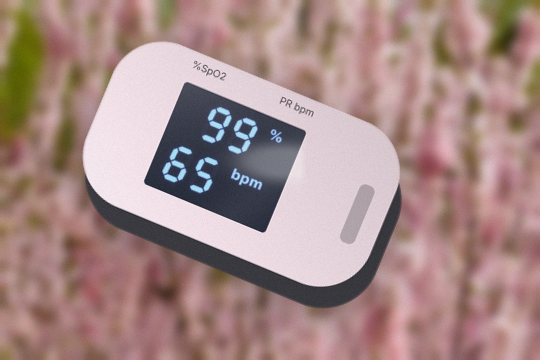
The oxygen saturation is 99 %
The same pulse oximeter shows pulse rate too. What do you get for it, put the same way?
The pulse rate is 65 bpm
